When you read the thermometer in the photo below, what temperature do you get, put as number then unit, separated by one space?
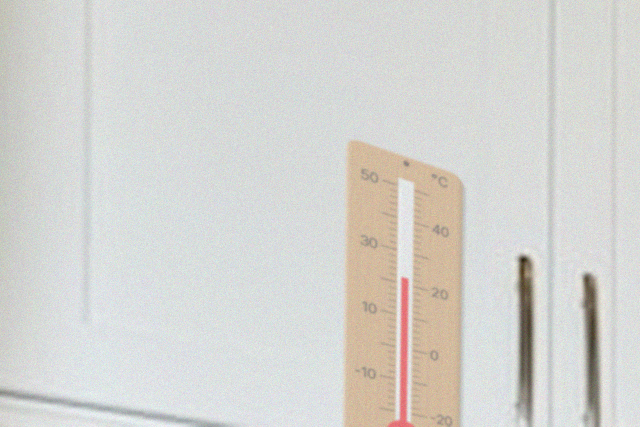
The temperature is 22 °C
